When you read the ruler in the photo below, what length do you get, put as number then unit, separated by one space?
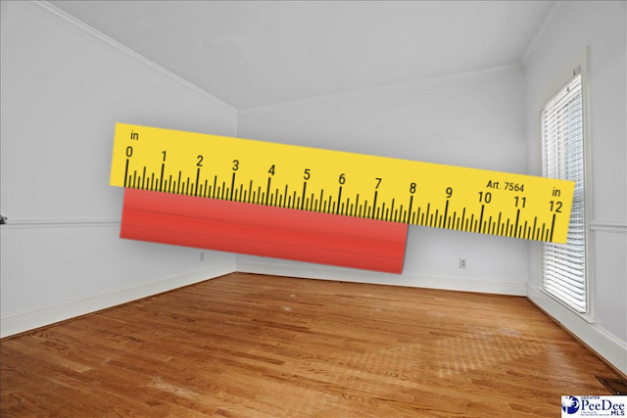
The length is 8 in
